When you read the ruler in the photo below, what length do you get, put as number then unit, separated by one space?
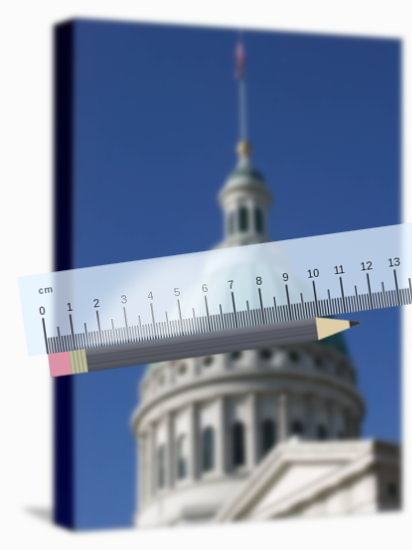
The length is 11.5 cm
